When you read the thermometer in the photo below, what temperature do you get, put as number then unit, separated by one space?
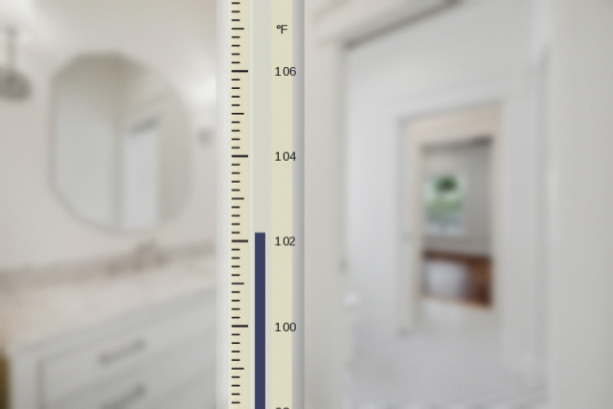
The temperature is 102.2 °F
